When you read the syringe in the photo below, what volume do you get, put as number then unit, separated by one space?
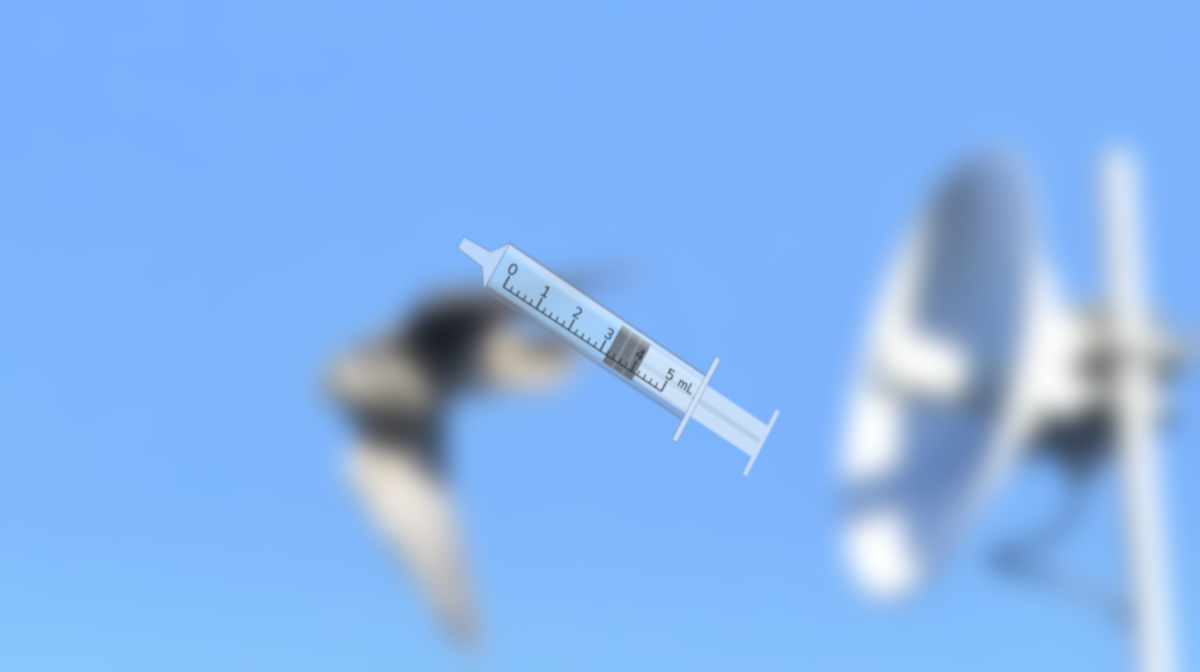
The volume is 3.2 mL
